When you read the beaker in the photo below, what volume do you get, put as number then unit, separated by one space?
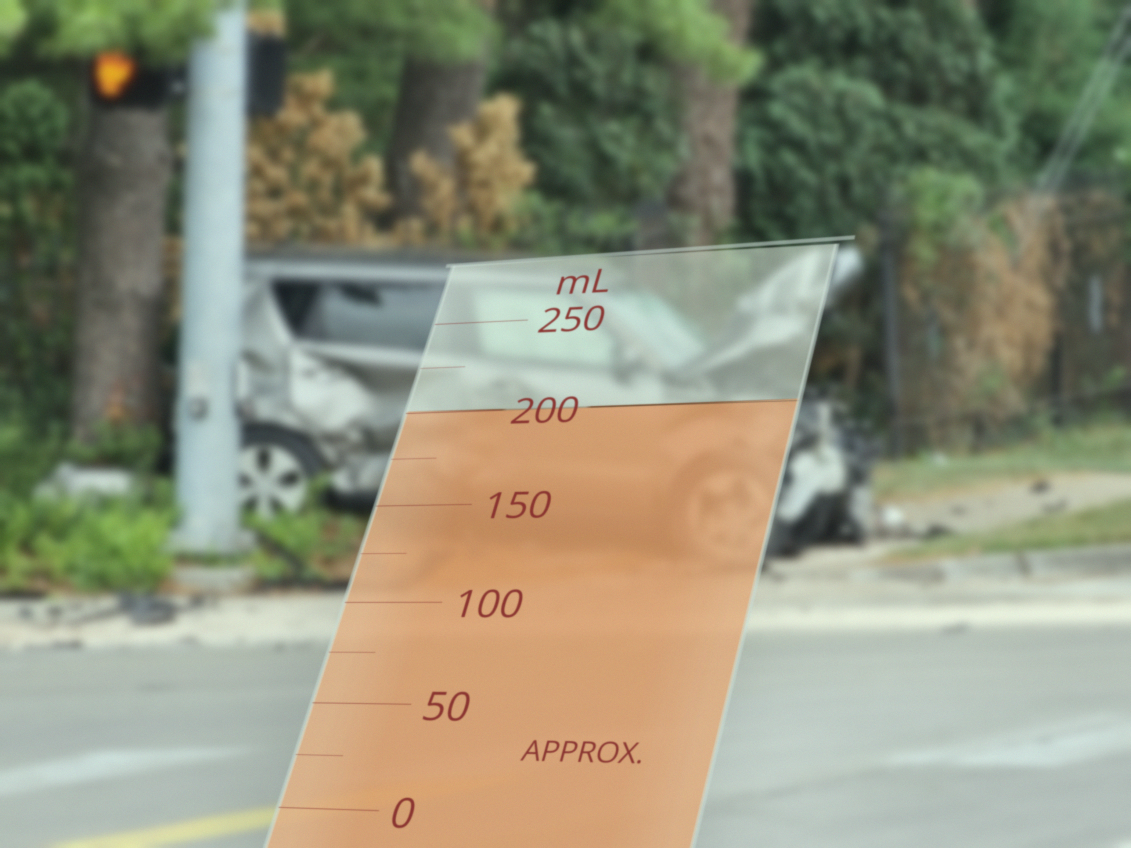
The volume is 200 mL
